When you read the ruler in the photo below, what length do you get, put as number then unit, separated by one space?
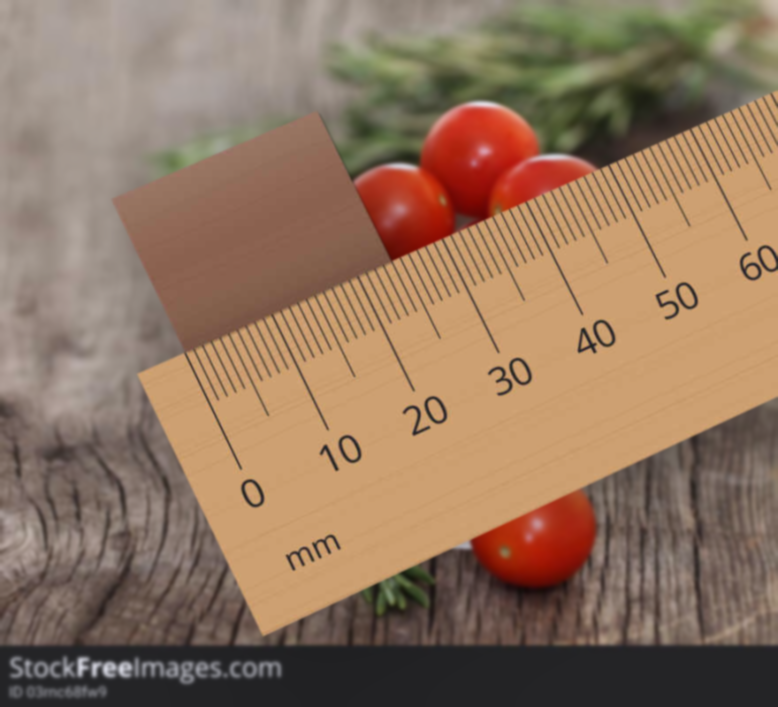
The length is 24 mm
